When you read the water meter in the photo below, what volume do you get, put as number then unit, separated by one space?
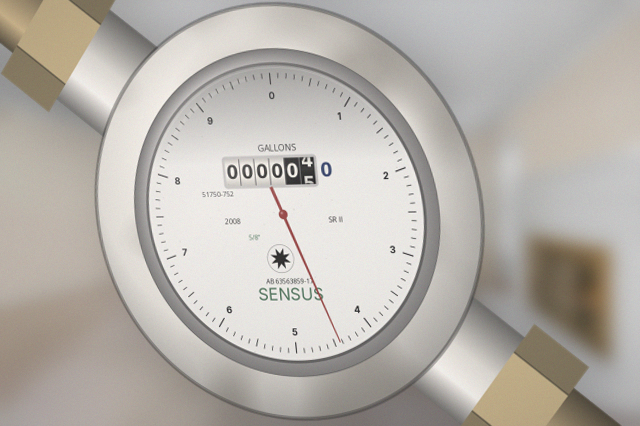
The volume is 44.4 gal
